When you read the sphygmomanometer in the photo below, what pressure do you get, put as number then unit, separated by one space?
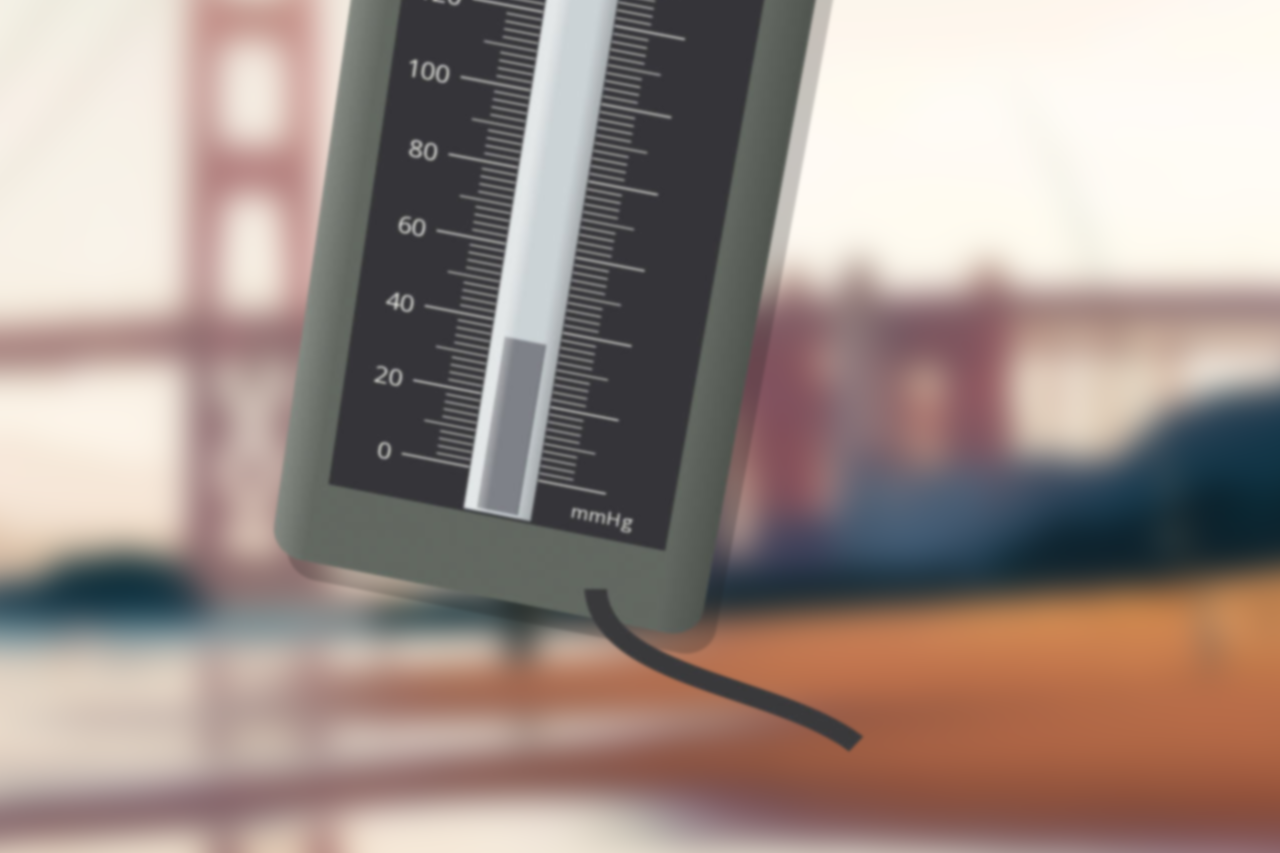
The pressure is 36 mmHg
